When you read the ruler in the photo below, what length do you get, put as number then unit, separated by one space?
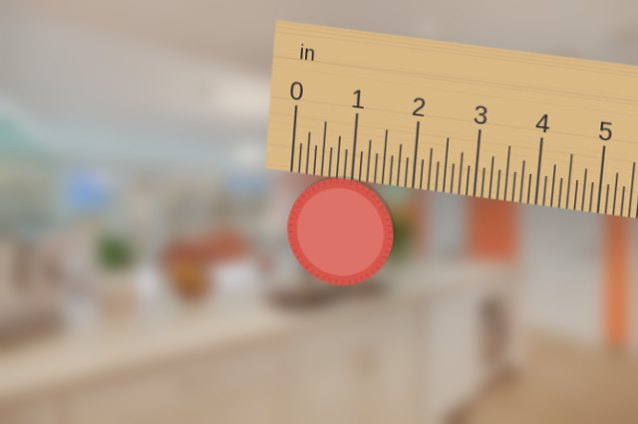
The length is 1.75 in
